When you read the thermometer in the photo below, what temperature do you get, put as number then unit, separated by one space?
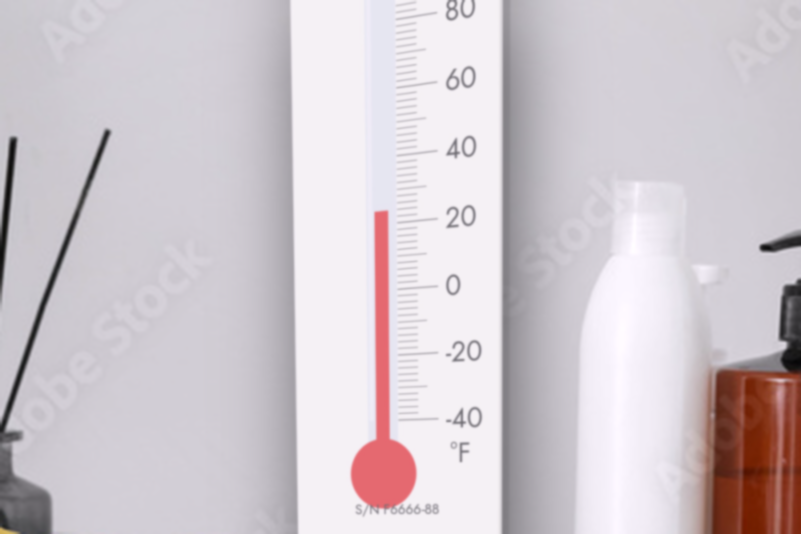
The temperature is 24 °F
